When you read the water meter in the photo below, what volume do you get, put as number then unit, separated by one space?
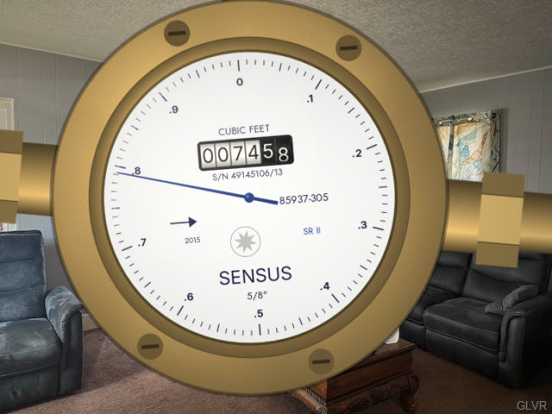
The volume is 7457.79 ft³
